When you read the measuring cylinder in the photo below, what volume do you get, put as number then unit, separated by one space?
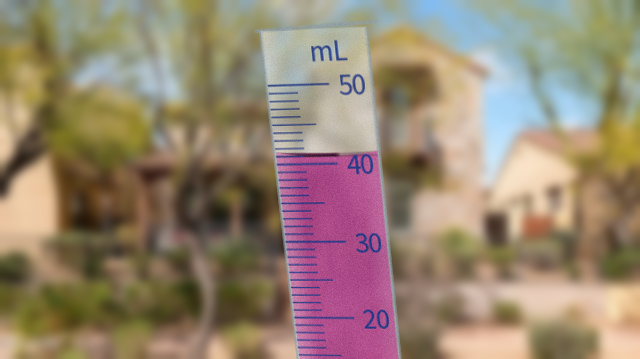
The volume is 41 mL
